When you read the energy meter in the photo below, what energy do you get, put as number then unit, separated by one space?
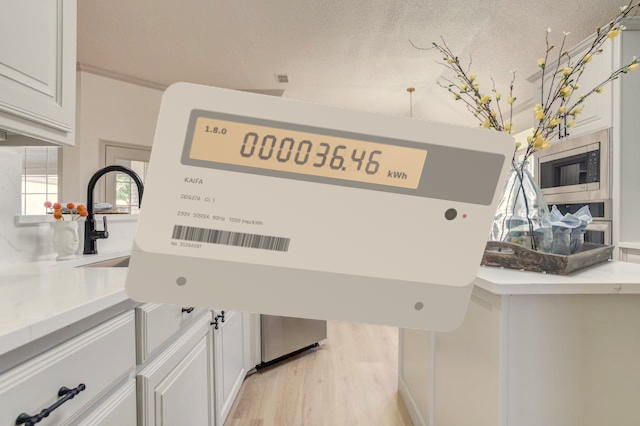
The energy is 36.46 kWh
